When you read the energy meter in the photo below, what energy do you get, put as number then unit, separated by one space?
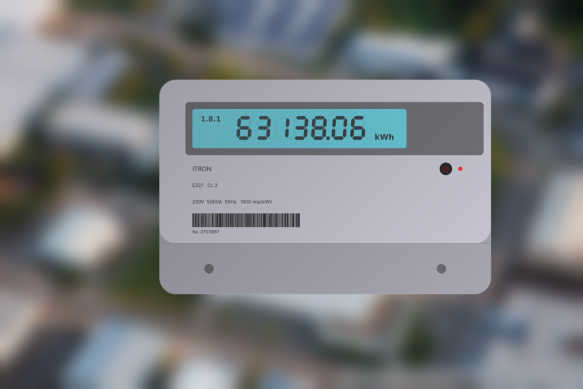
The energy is 63138.06 kWh
